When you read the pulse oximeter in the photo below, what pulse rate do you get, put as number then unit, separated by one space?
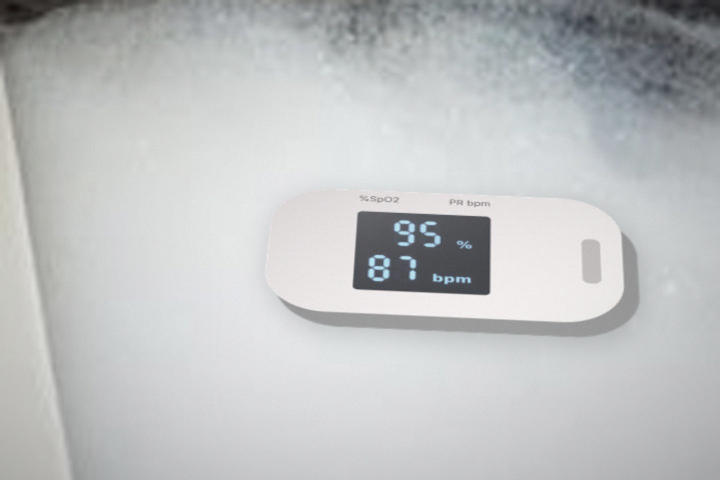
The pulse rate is 87 bpm
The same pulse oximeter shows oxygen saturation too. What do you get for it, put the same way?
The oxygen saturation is 95 %
